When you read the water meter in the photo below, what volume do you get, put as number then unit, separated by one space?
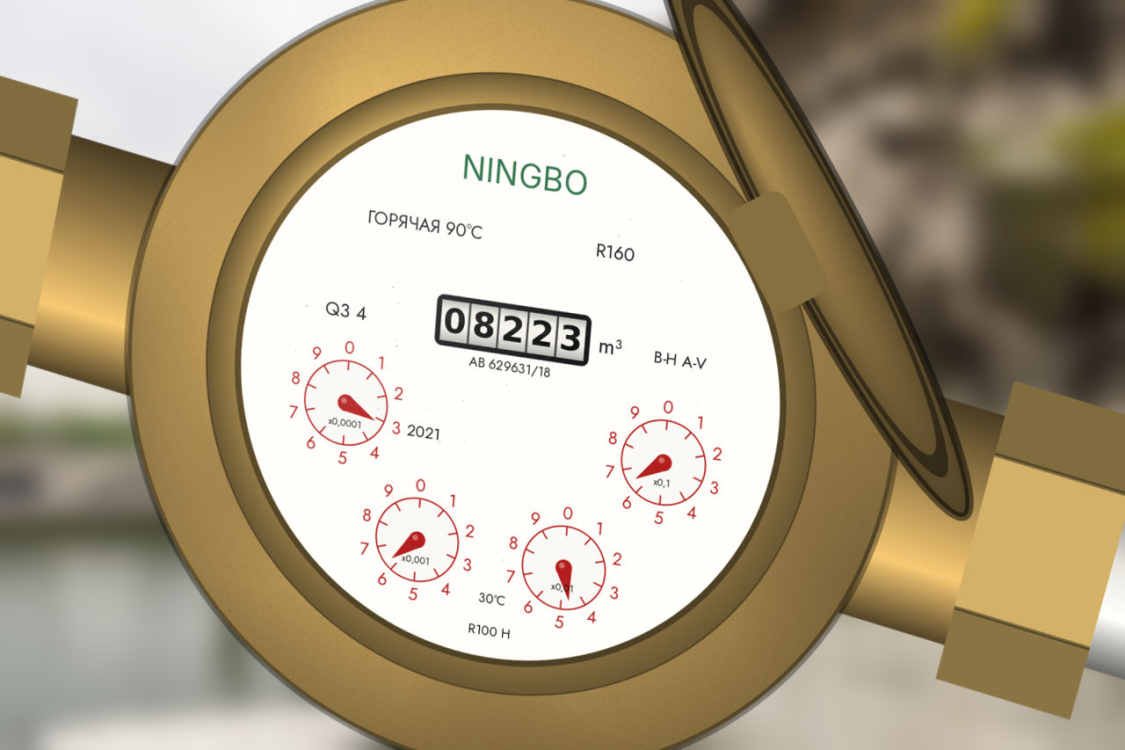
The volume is 8223.6463 m³
